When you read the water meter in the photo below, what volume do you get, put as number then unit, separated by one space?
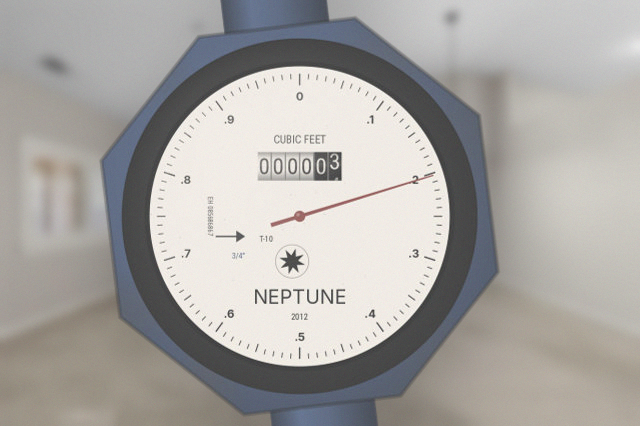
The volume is 3.20 ft³
